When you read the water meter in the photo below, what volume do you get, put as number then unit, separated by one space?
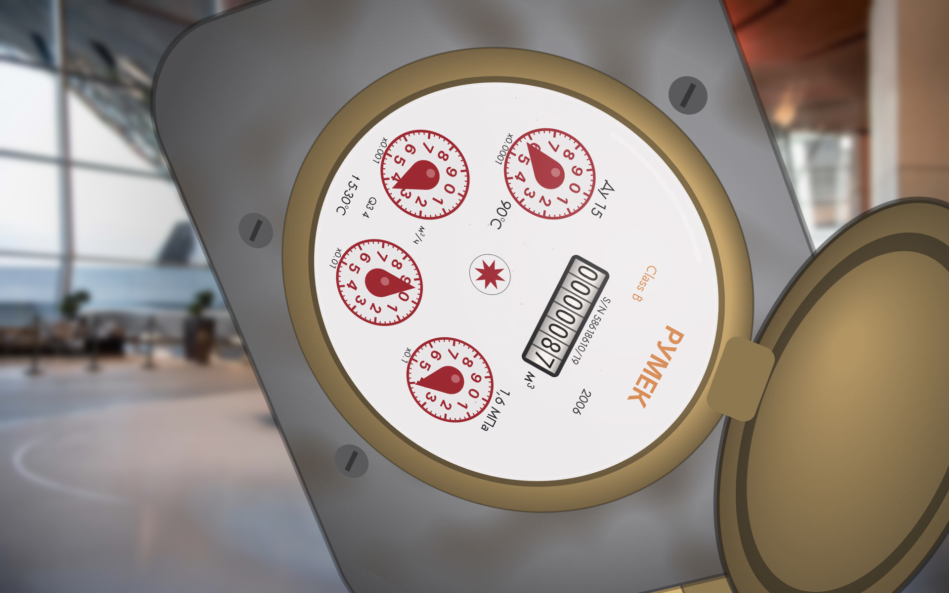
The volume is 87.3935 m³
